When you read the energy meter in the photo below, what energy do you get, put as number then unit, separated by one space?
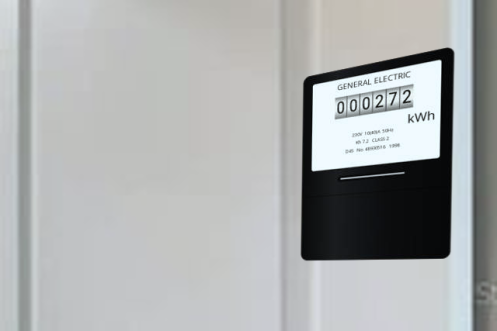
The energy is 272 kWh
